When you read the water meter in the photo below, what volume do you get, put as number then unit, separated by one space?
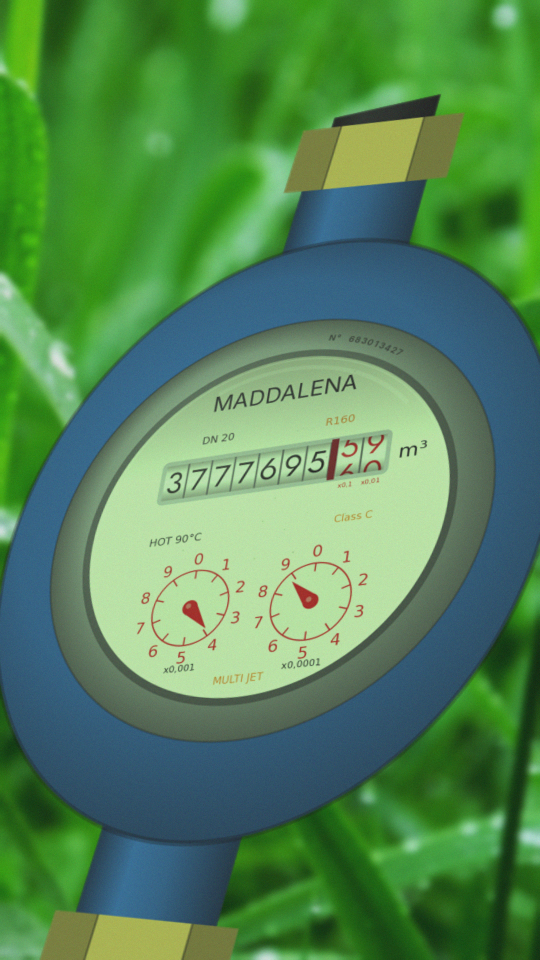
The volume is 3777695.5938 m³
